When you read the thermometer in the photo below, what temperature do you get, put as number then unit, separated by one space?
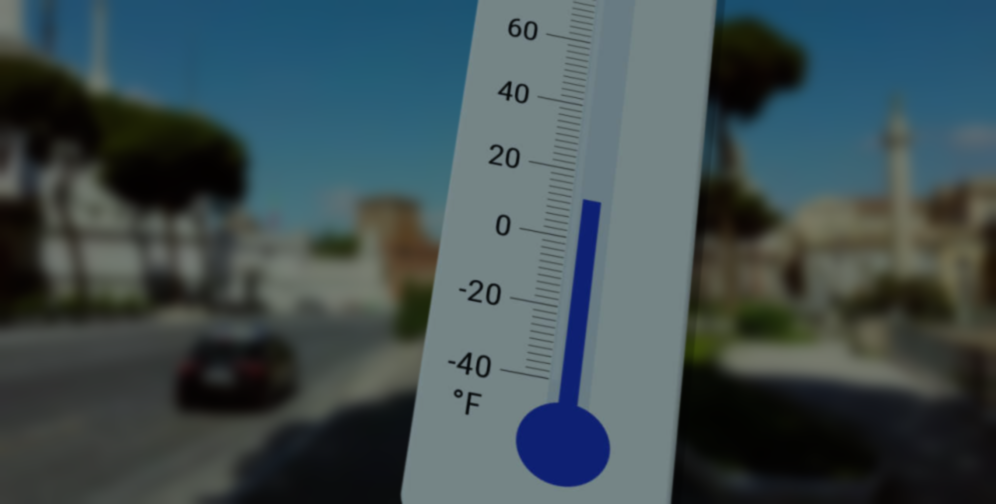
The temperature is 12 °F
